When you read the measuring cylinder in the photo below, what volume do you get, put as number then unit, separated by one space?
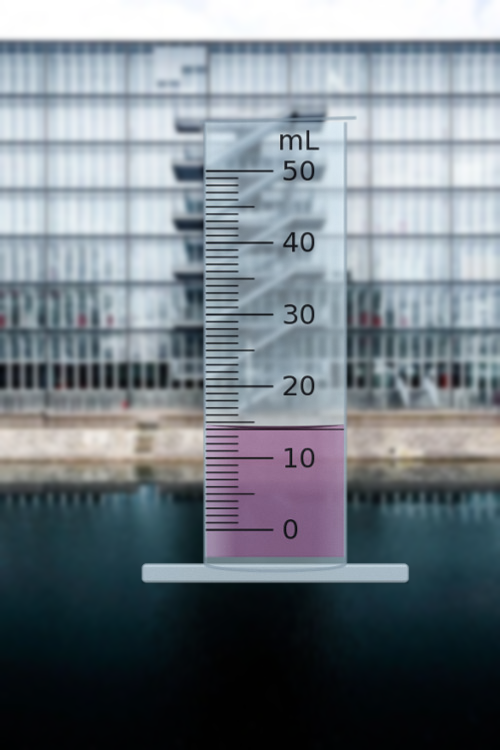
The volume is 14 mL
